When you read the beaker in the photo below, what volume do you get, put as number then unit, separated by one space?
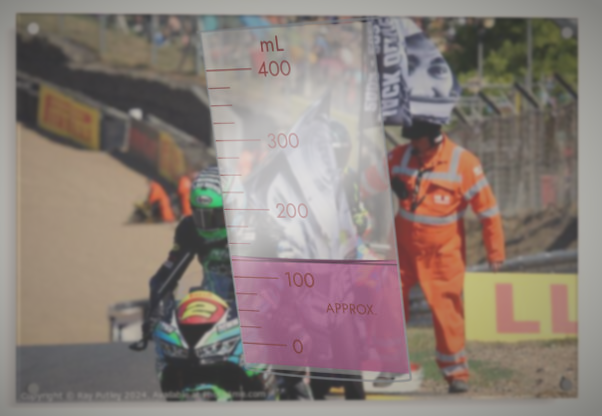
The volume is 125 mL
